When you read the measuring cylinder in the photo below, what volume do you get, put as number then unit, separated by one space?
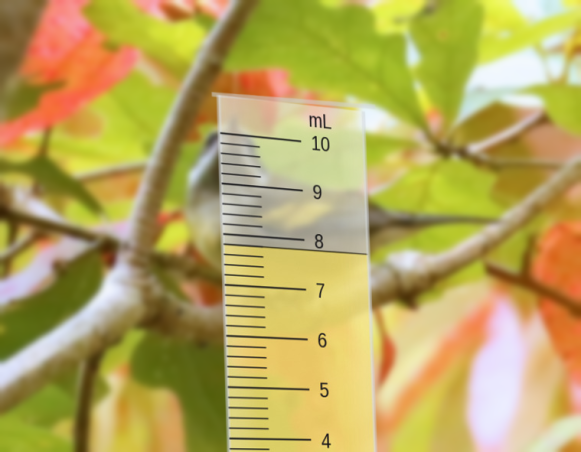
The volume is 7.8 mL
